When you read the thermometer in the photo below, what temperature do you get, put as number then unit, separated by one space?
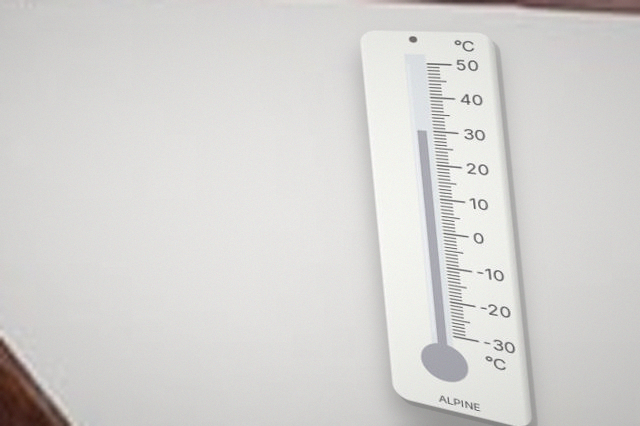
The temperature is 30 °C
